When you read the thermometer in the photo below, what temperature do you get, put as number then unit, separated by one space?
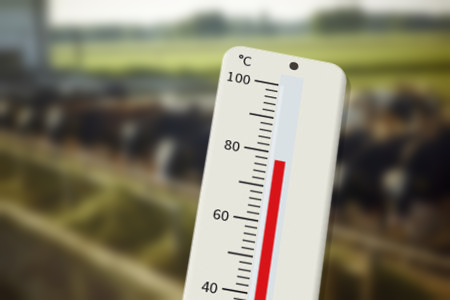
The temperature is 78 °C
